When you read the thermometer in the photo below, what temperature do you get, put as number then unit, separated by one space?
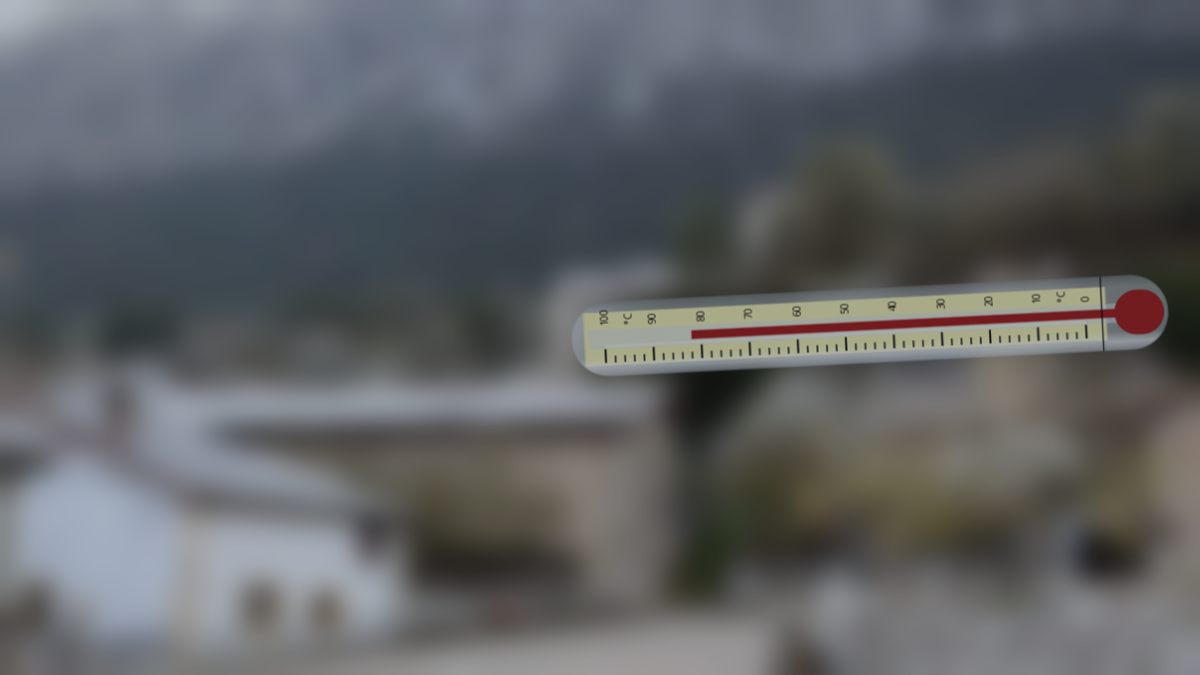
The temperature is 82 °C
